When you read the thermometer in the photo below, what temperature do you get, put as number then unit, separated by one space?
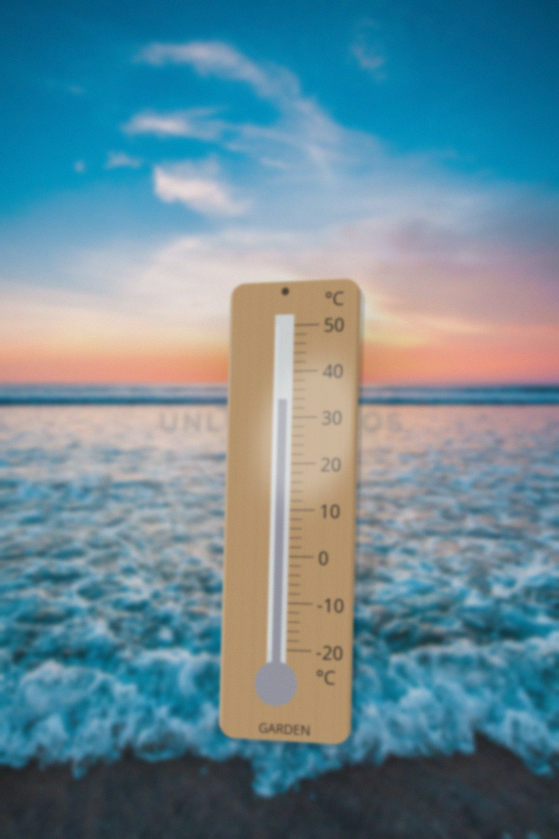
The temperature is 34 °C
